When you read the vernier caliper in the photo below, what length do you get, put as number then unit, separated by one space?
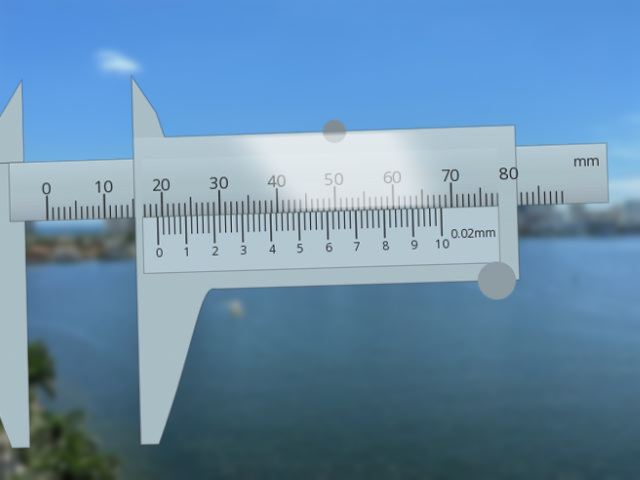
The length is 19.2 mm
